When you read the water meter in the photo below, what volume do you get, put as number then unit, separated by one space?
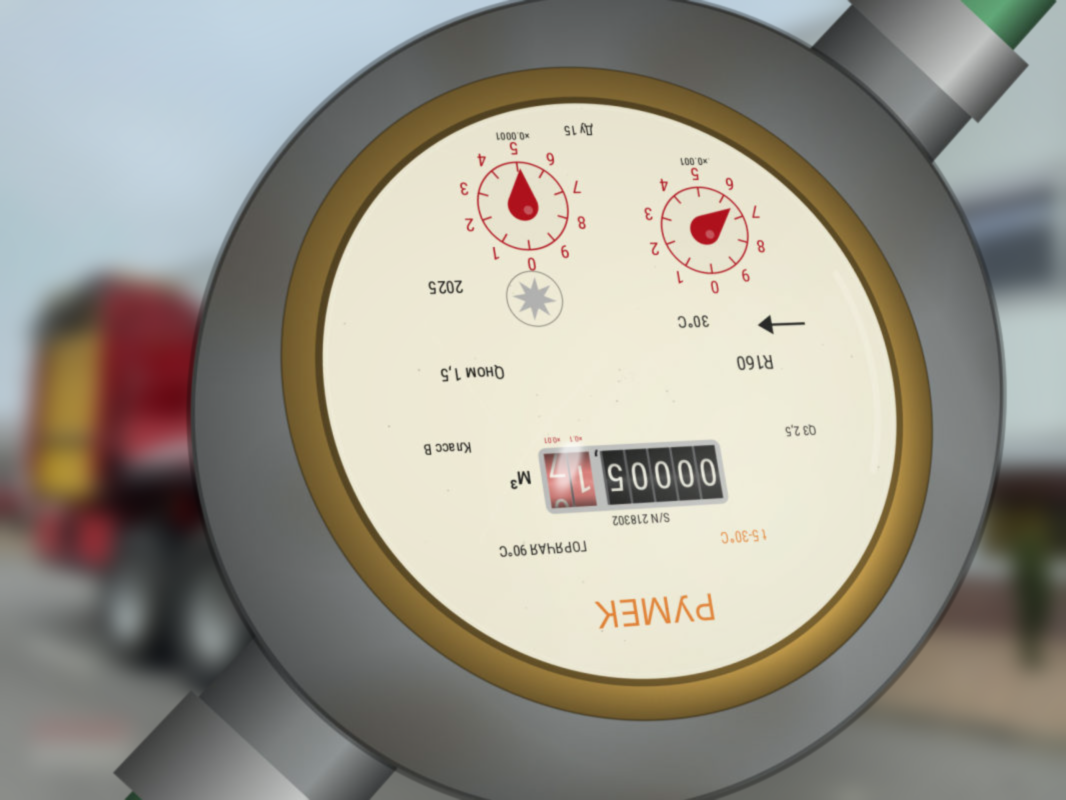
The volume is 5.1665 m³
